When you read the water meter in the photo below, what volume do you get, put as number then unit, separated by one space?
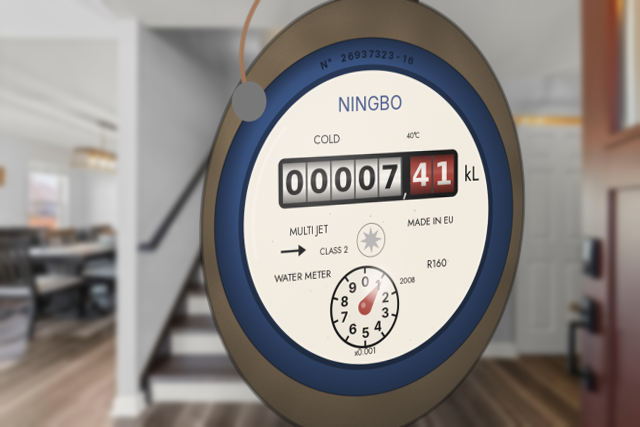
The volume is 7.411 kL
